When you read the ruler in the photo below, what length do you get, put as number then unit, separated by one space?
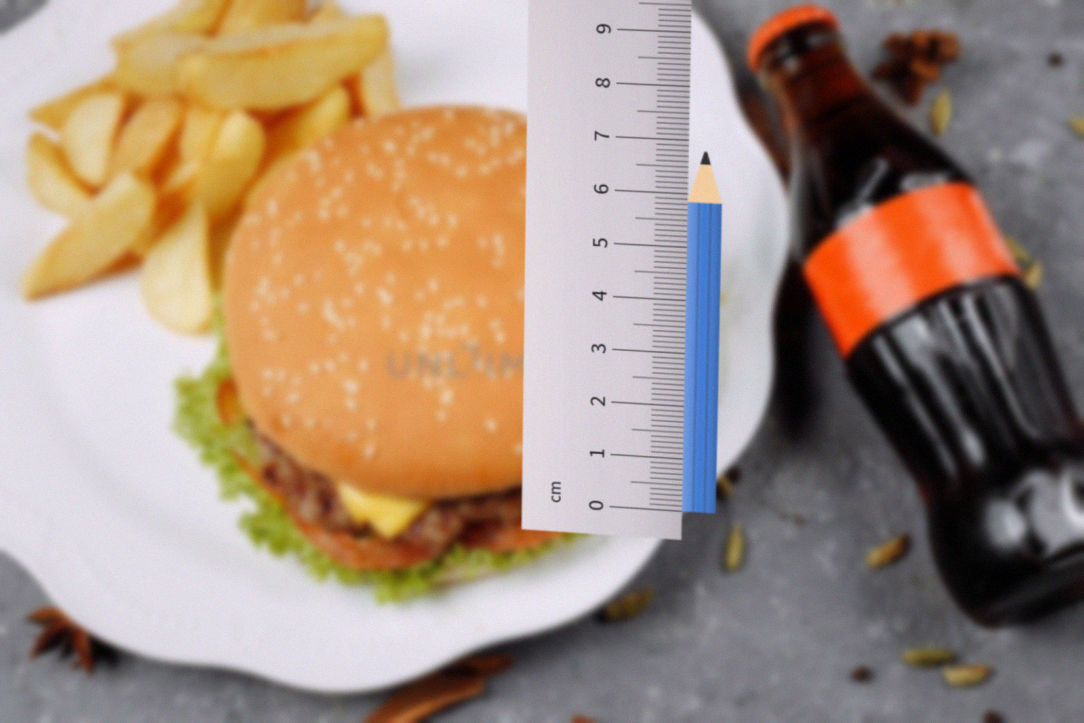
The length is 6.8 cm
